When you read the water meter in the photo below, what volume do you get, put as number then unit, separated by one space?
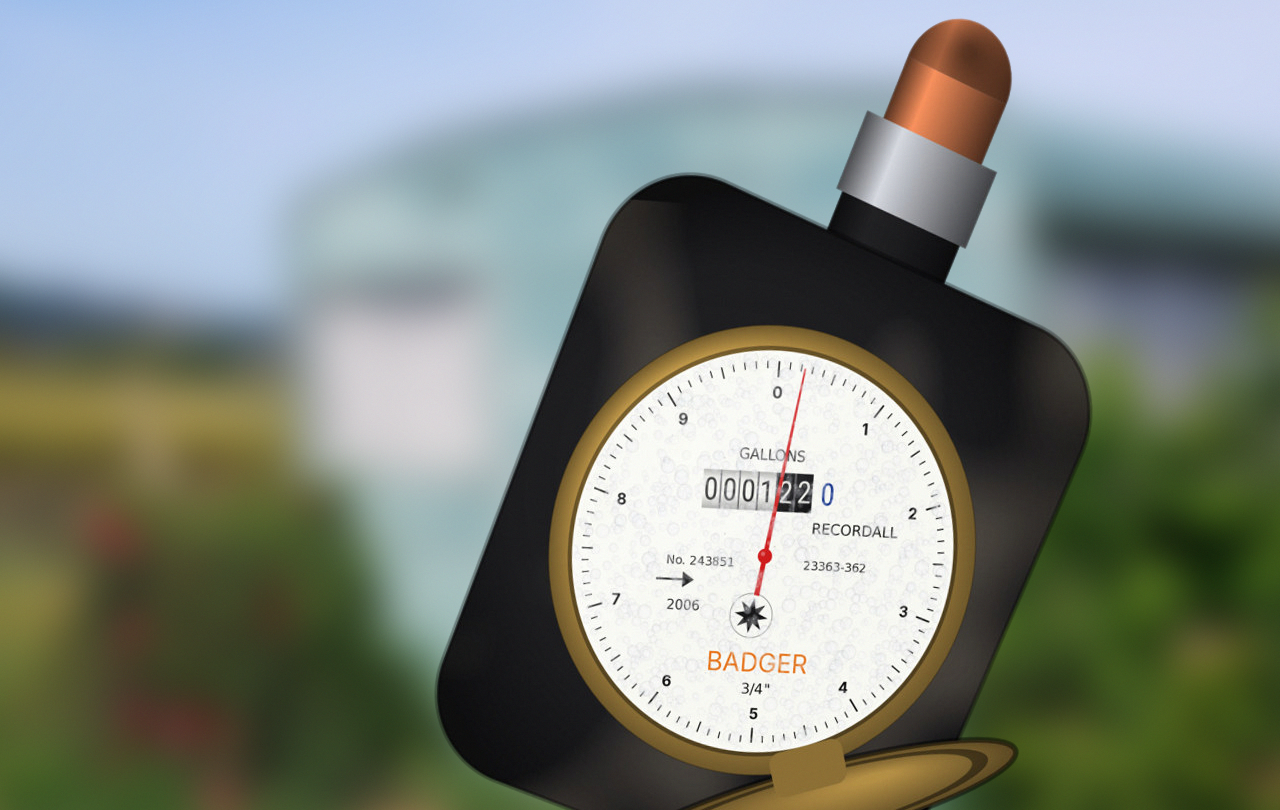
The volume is 1220.2 gal
